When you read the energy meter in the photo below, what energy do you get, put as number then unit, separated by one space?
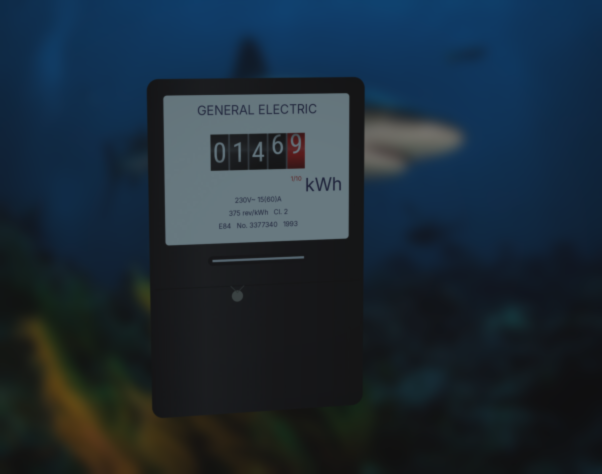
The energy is 146.9 kWh
